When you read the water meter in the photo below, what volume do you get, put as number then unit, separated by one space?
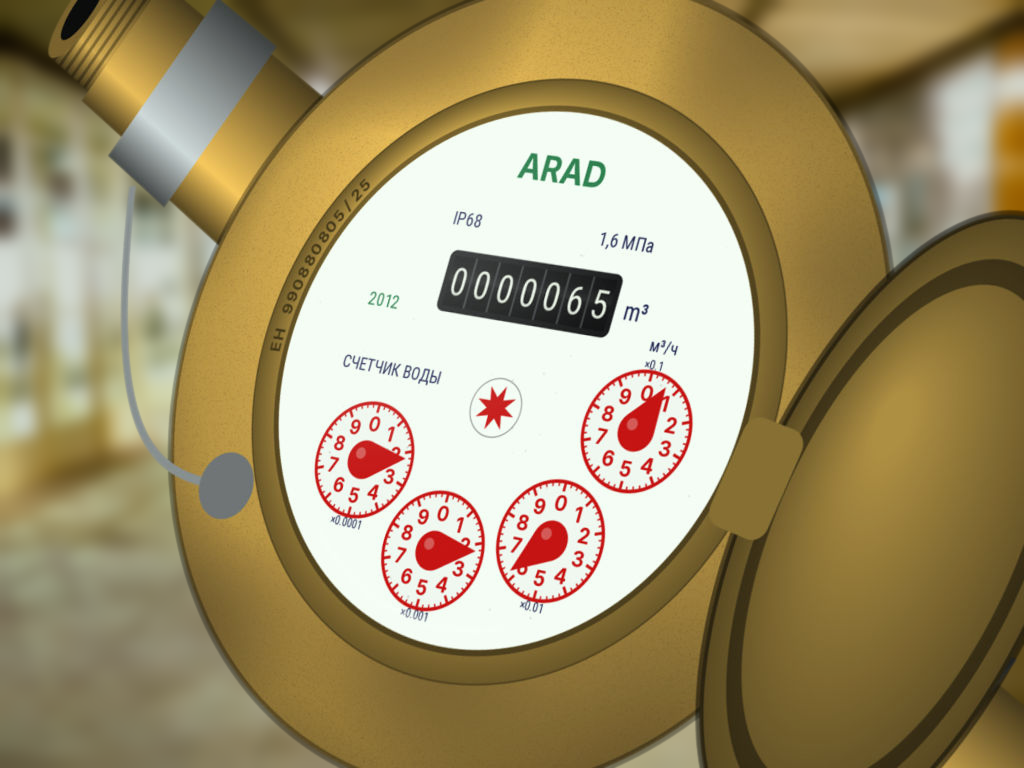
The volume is 65.0622 m³
